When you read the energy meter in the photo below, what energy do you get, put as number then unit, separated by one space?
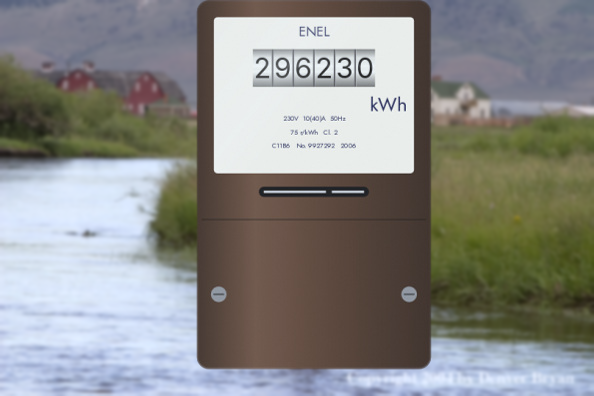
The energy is 296230 kWh
